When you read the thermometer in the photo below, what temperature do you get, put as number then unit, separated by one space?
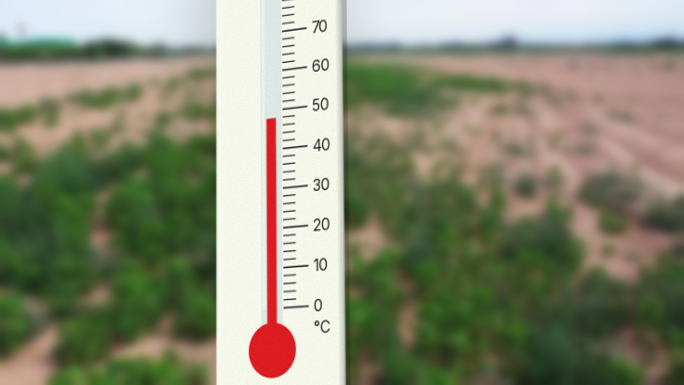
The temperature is 48 °C
